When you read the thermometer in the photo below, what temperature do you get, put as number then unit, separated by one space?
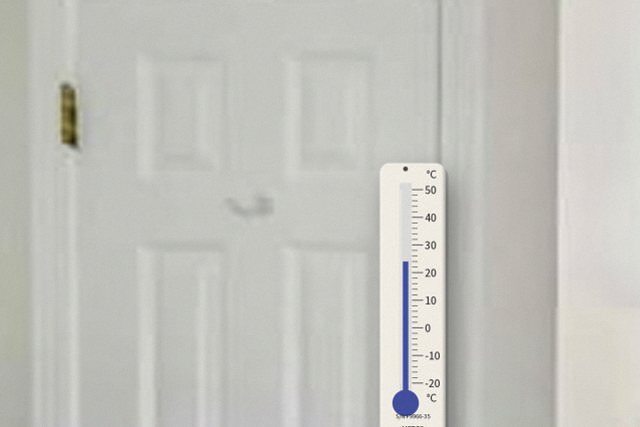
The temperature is 24 °C
